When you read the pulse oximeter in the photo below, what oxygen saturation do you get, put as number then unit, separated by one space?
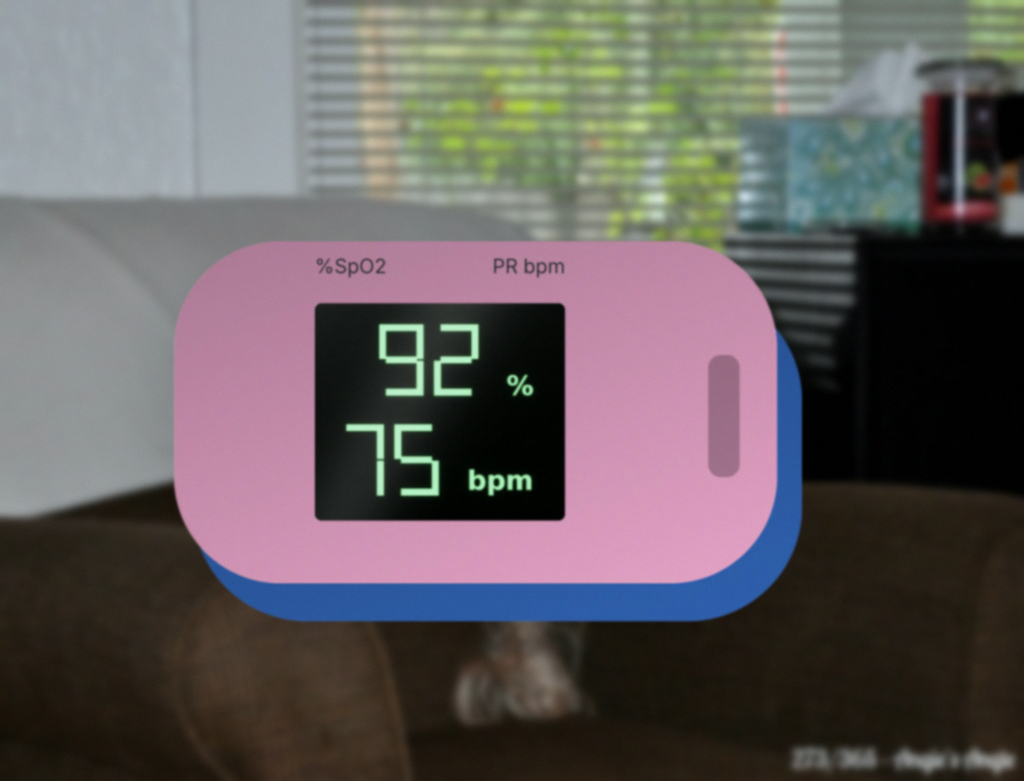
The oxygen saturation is 92 %
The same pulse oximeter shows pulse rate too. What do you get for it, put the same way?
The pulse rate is 75 bpm
